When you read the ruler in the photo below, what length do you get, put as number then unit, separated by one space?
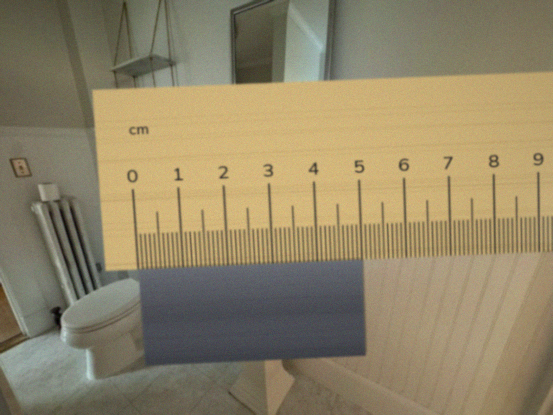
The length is 5 cm
